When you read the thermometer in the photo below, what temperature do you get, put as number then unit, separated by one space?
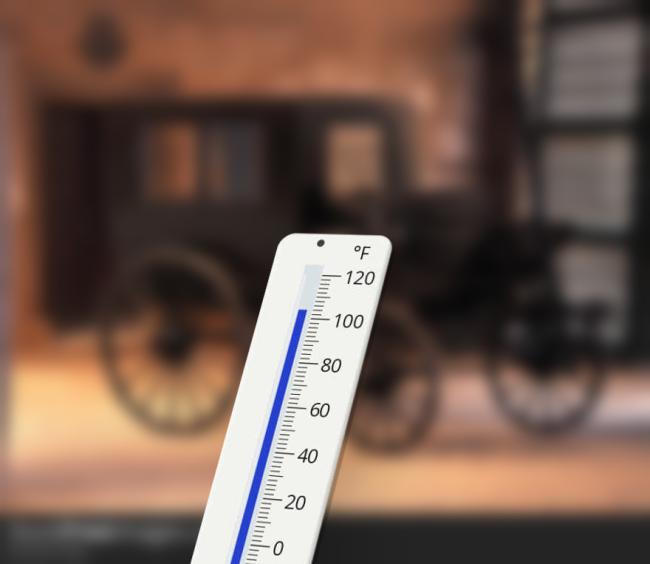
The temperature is 104 °F
